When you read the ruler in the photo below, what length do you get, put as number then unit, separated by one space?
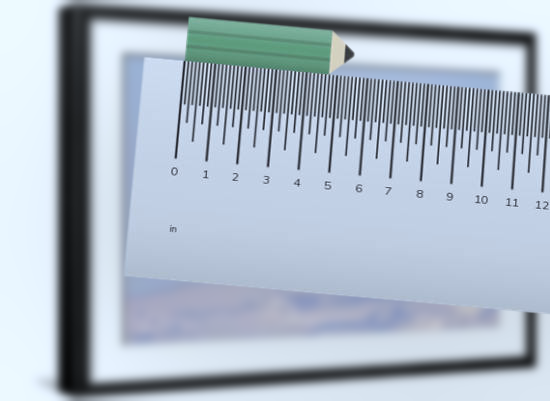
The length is 5.5 in
